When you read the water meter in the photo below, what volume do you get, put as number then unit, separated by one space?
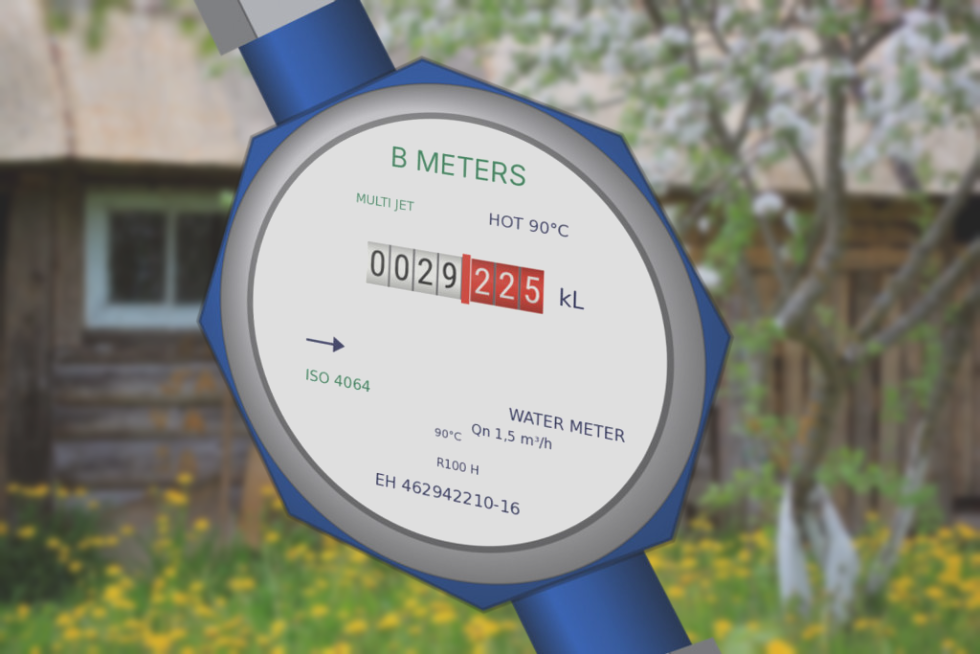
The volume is 29.225 kL
